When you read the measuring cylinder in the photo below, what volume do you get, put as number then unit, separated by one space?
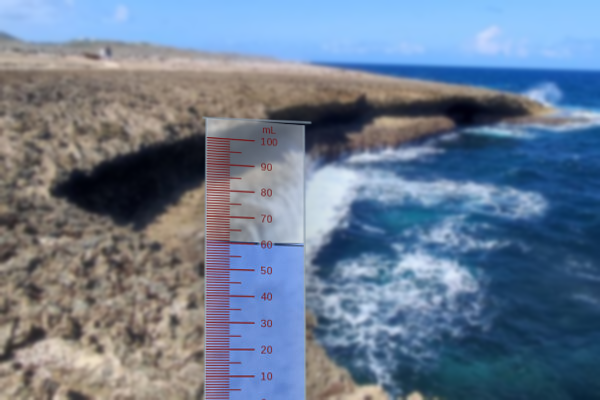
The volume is 60 mL
